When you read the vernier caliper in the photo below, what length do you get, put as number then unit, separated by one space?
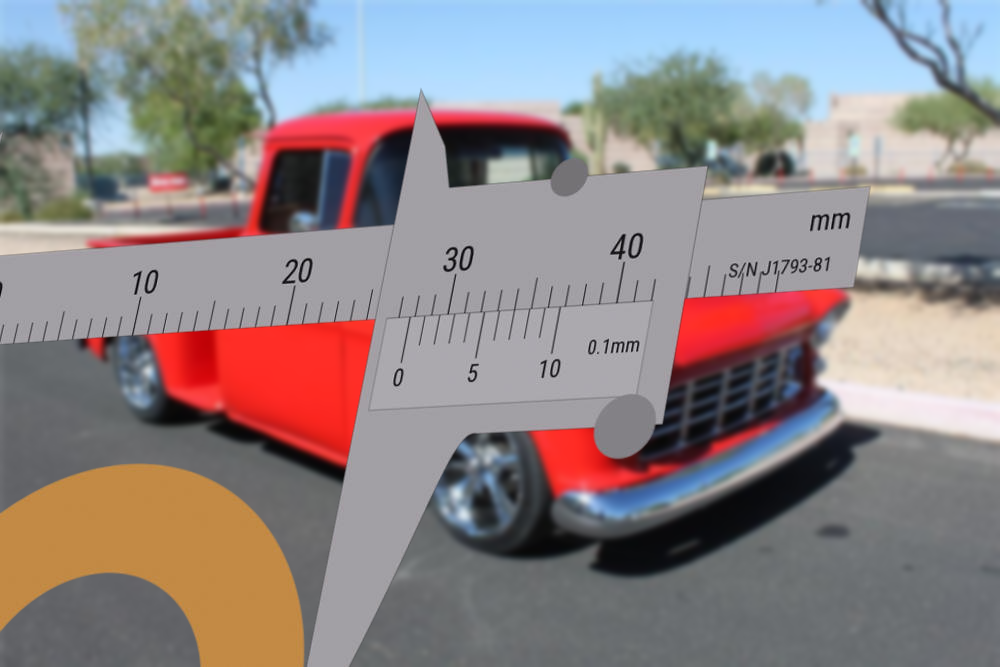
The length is 27.7 mm
